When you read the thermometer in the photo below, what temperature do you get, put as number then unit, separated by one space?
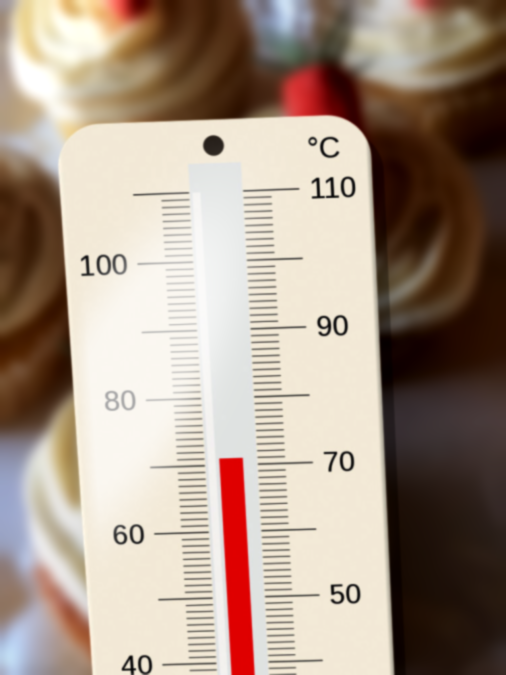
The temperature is 71 °C
